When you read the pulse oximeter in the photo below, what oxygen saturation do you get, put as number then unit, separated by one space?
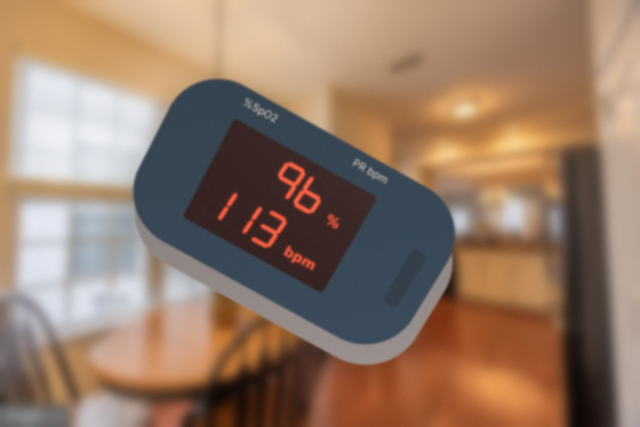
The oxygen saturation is 96 %
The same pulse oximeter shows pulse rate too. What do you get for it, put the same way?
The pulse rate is 113 bpm
